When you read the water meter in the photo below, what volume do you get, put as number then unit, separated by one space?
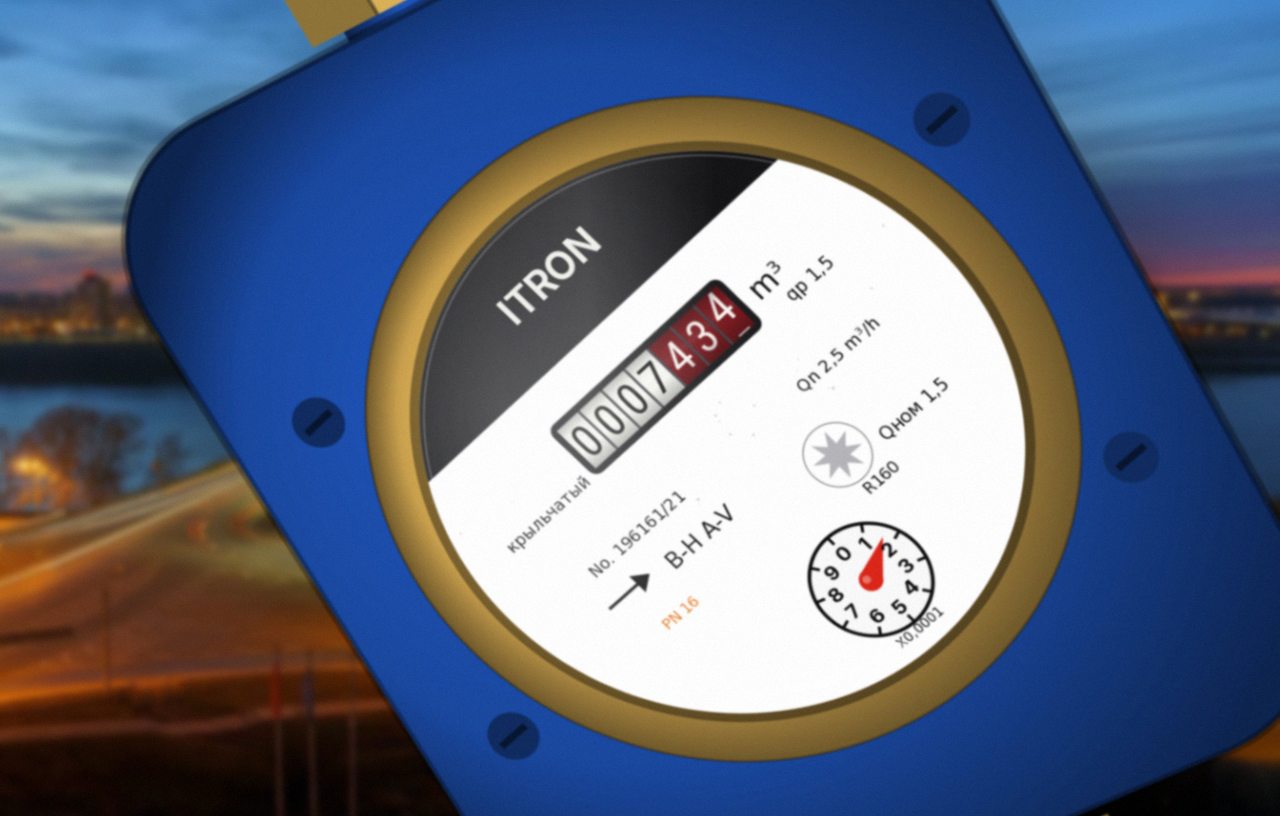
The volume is 7.4341 m³
